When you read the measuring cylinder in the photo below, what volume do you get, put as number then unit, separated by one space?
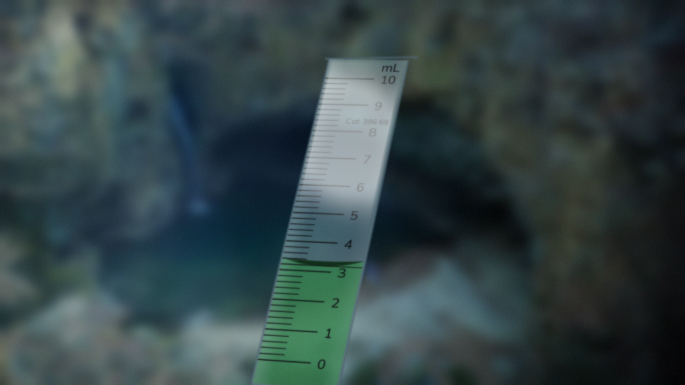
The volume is 3.2 mL
